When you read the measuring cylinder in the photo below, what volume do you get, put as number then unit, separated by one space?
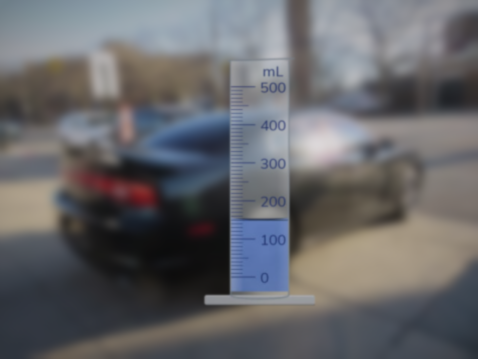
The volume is 150 mL
